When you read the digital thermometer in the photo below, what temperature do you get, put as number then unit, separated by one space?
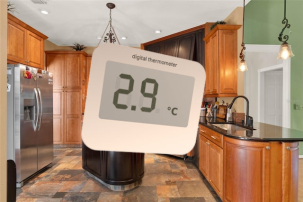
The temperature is 2.9 °C
